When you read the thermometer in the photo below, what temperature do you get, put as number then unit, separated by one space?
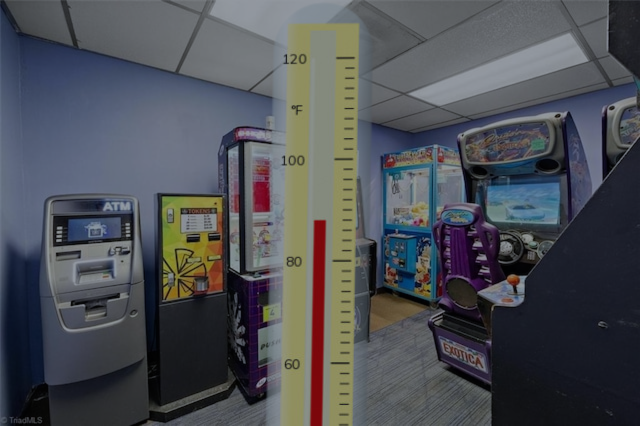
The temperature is 88 °F
